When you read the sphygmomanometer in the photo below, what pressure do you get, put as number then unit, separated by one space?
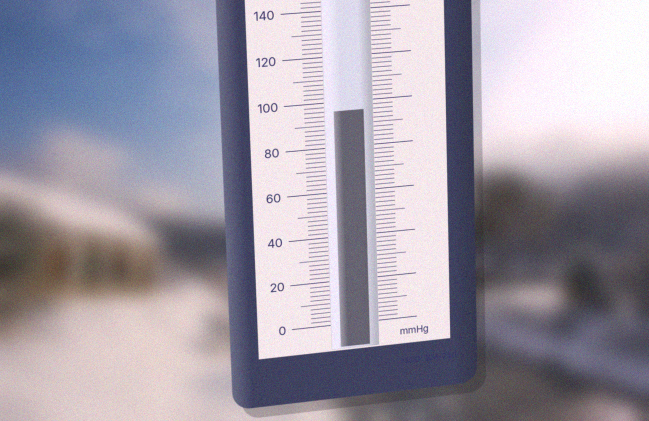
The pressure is 96 mmHg
